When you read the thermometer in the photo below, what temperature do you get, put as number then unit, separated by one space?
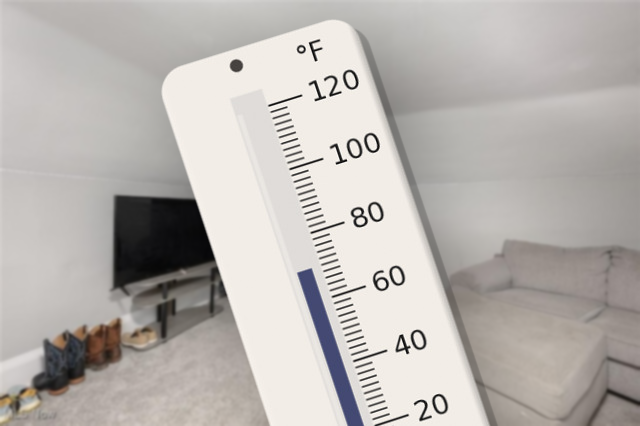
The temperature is 70 °F
